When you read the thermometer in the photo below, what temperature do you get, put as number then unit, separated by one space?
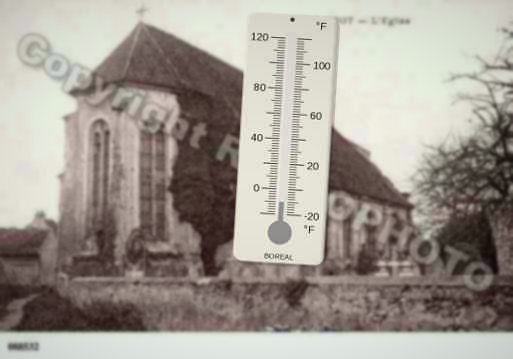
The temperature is -10 °F
